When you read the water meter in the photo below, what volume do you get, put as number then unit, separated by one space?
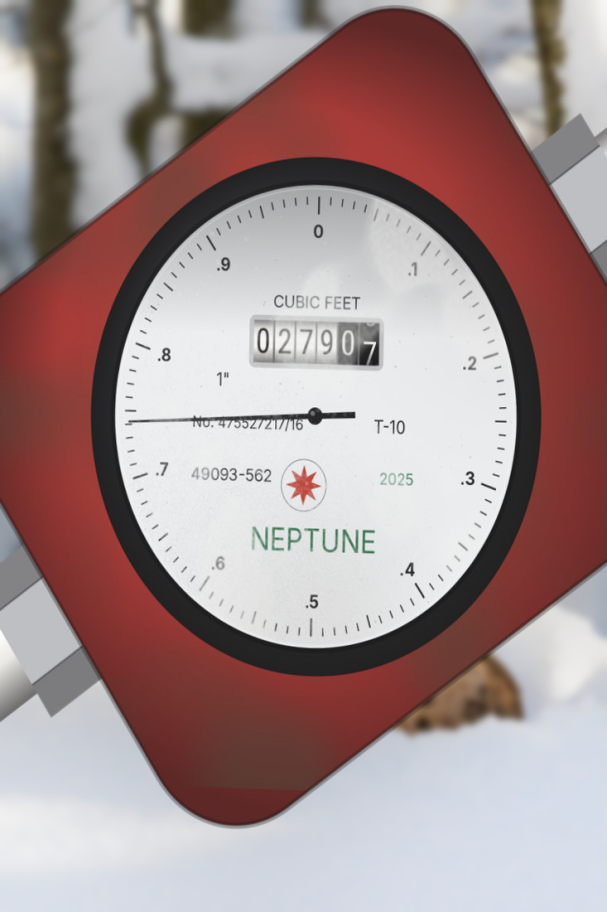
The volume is 27906.74 ft³
